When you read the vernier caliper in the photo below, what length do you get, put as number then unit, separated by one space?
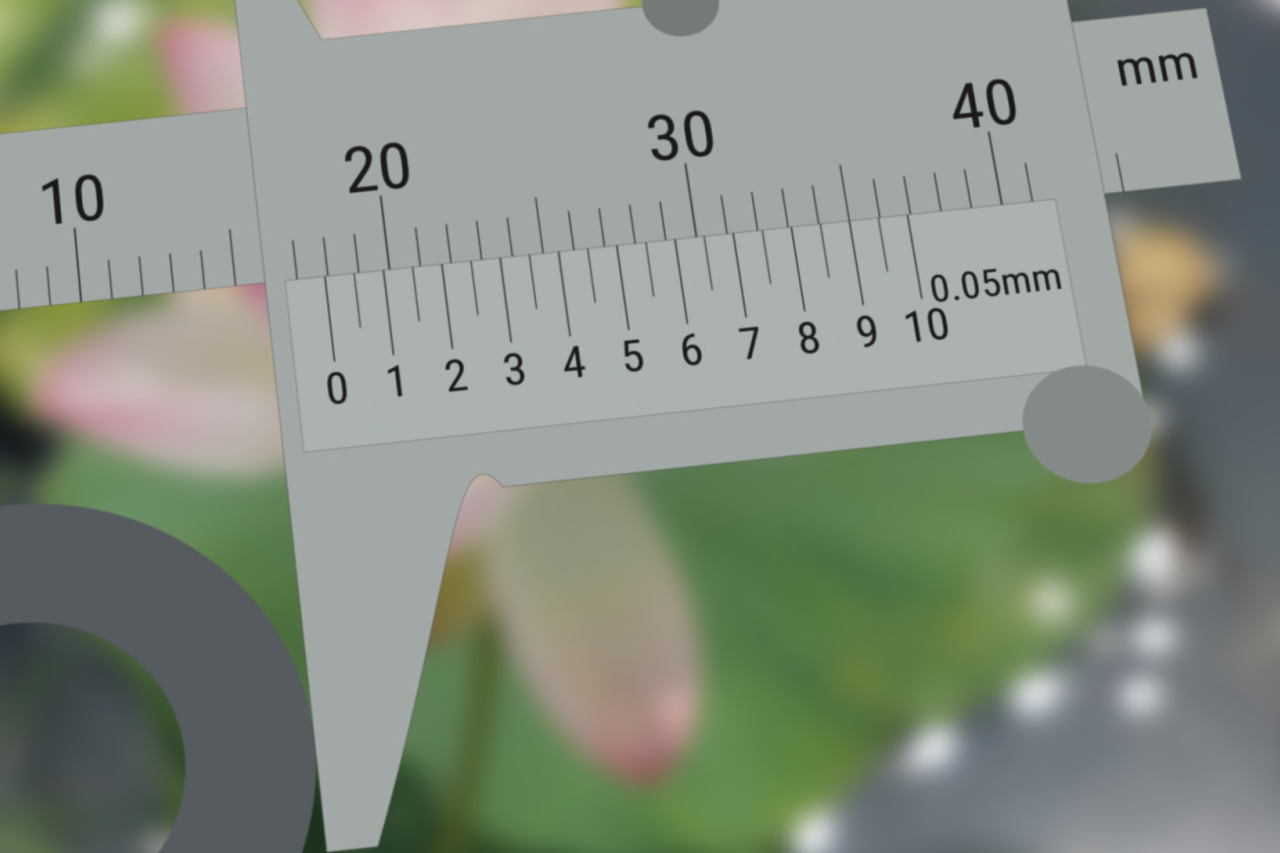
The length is 17.90 mm
